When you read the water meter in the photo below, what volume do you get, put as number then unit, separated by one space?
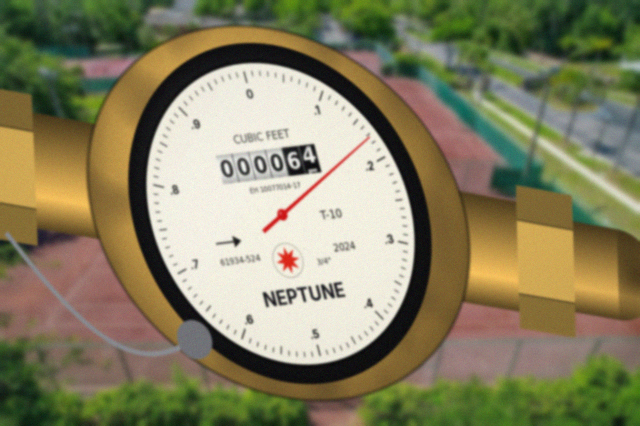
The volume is 64.17 ft³
